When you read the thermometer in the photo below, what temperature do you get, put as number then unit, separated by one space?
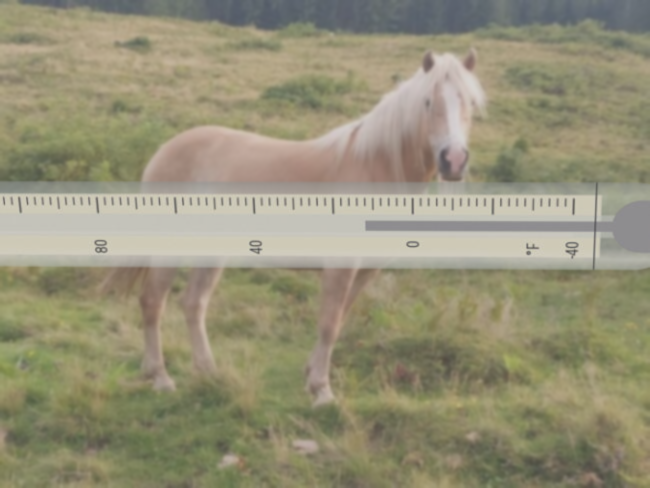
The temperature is 12 °F
